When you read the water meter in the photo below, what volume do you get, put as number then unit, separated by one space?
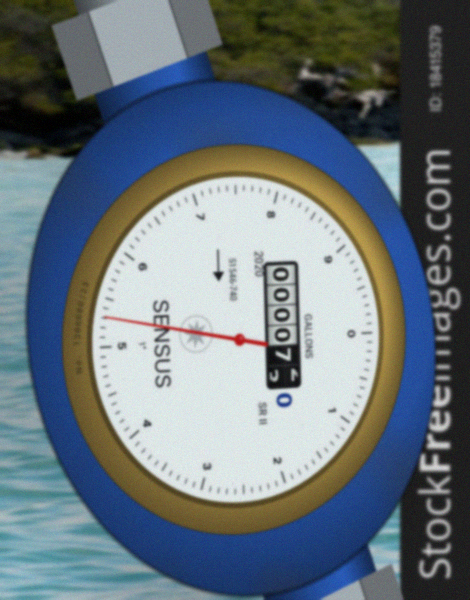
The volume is 725.3 gal
